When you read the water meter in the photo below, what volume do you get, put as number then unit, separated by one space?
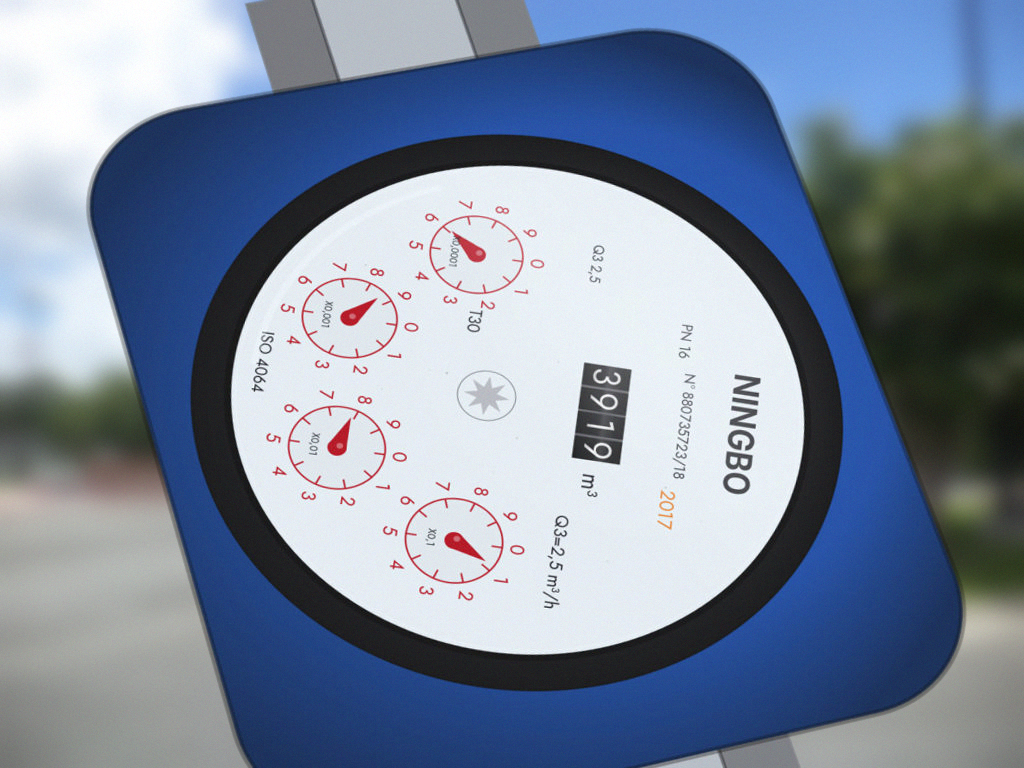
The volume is 3919.0786 m³
